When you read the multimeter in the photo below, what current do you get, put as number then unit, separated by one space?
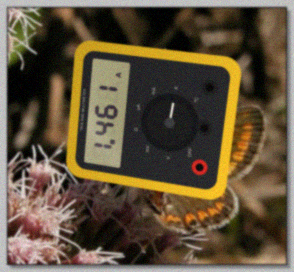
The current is 1.461 A
